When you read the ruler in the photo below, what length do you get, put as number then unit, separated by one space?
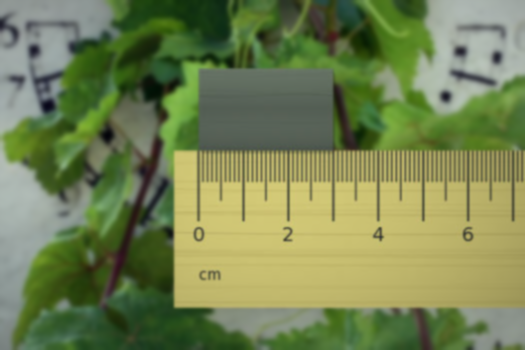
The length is 3 cm
